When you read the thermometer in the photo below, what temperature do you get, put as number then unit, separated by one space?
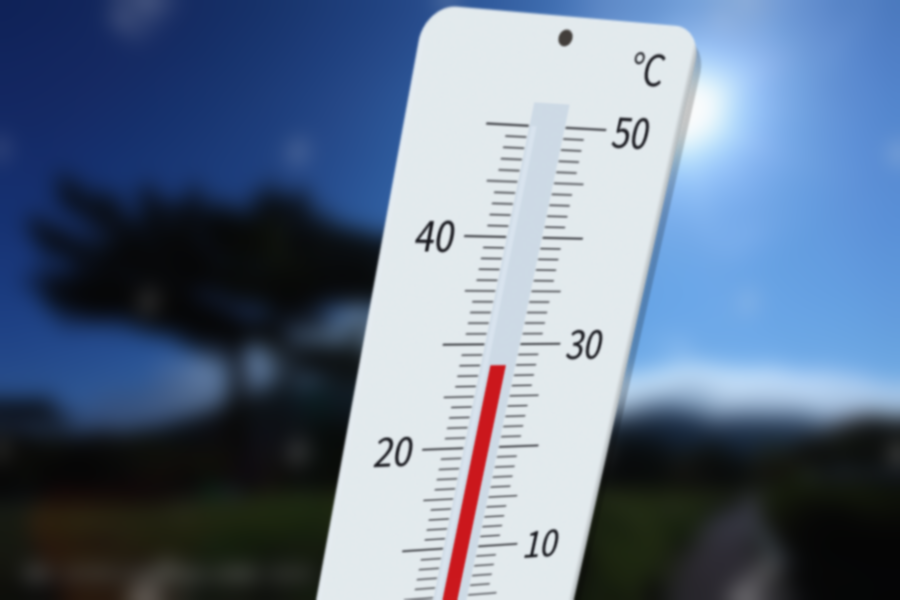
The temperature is 28 °C
